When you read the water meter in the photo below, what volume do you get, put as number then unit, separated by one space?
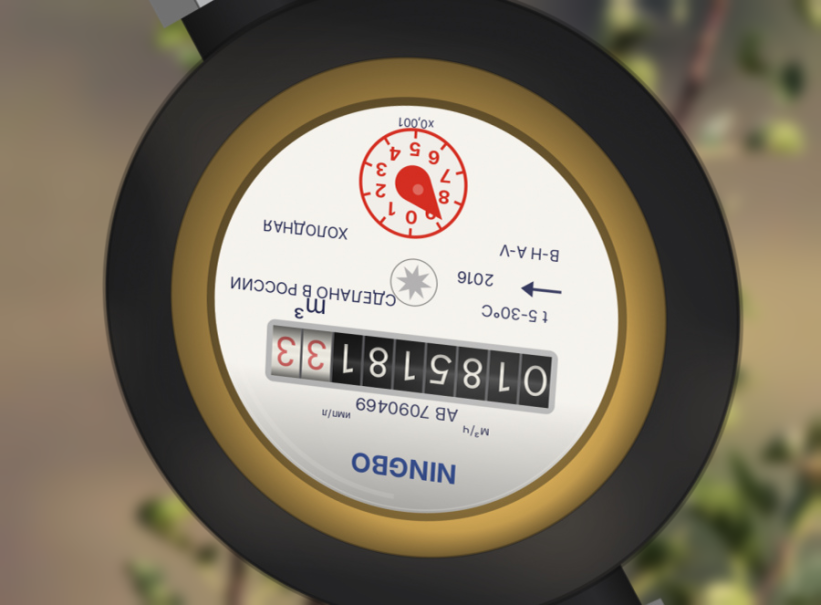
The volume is 185181.338 m³
